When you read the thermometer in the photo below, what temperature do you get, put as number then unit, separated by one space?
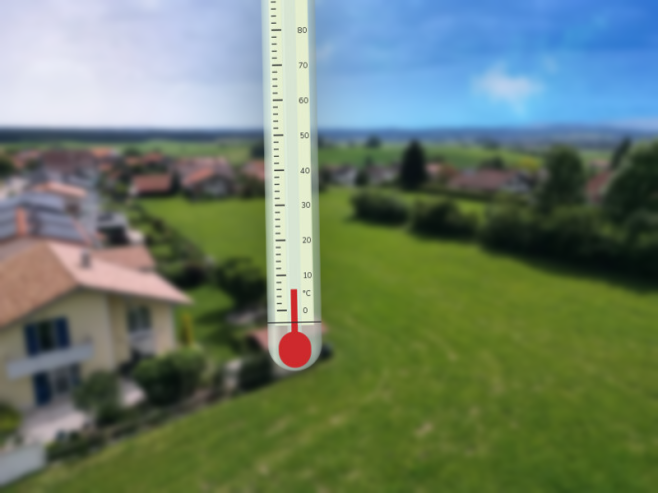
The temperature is 6 °C
